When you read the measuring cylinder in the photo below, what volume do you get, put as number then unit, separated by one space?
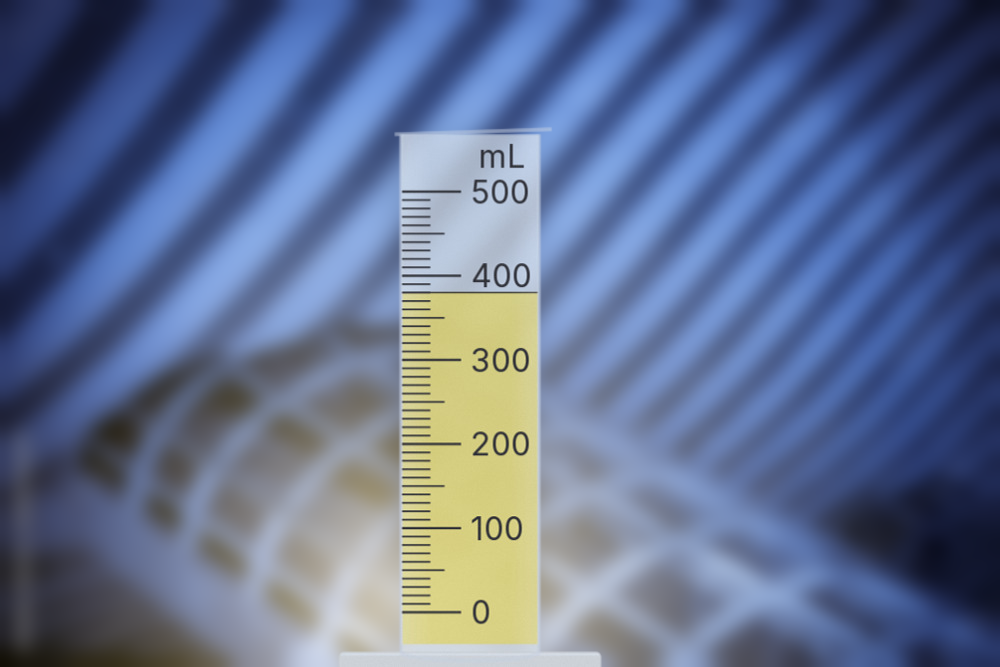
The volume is 380 mL
